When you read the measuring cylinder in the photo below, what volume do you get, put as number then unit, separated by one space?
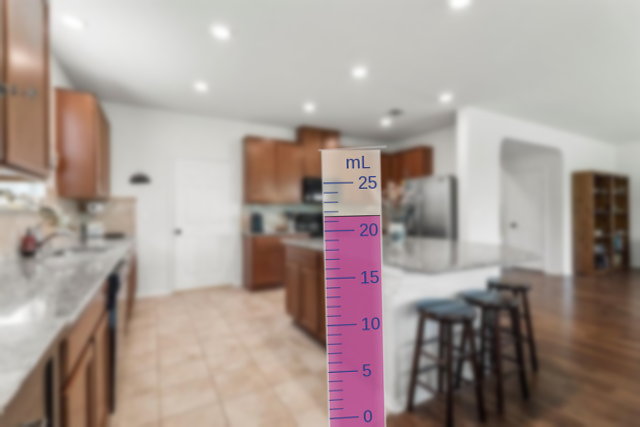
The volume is 21.5 mL
